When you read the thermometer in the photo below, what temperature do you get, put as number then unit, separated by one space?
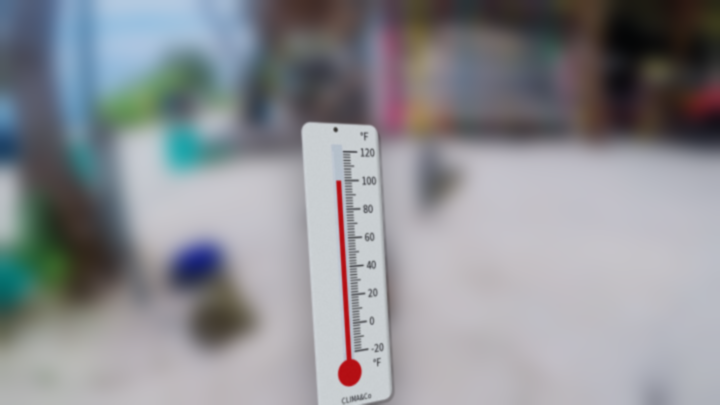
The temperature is 100 °F
